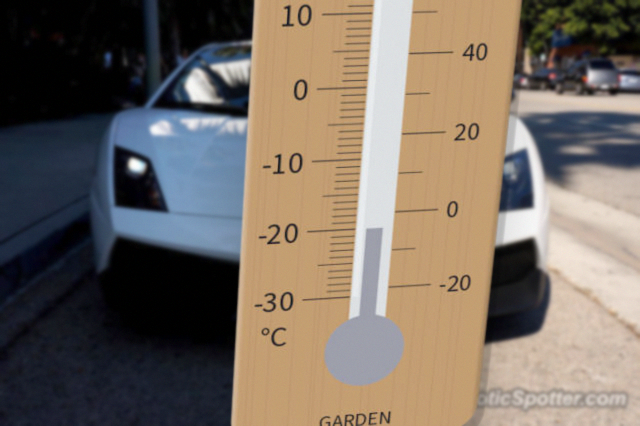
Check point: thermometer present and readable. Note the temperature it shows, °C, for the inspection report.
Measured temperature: -20 °C
